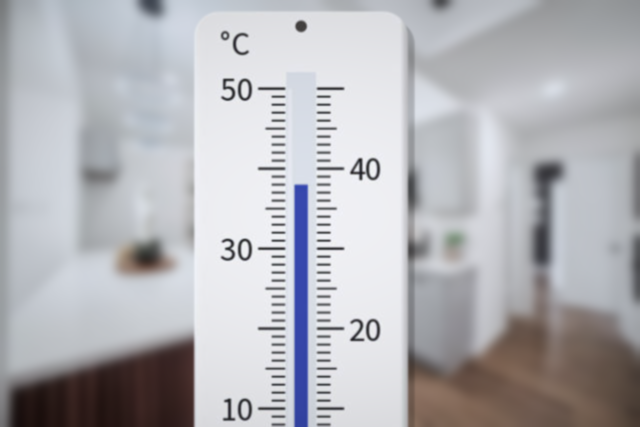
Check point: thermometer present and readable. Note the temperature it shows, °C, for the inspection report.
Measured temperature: 38 °C
